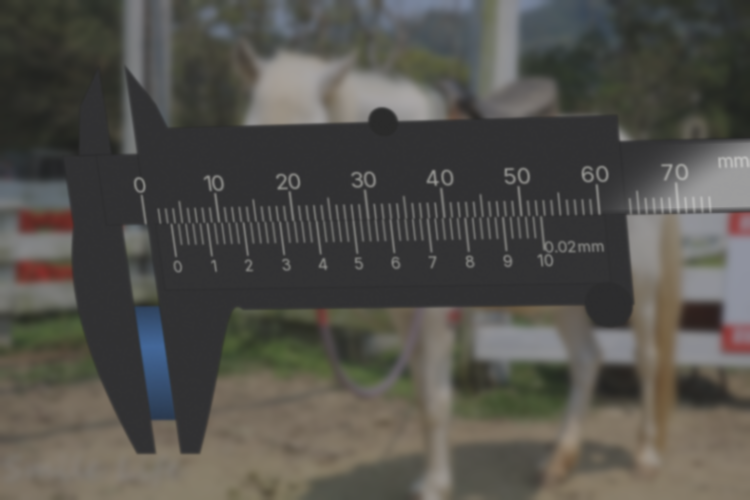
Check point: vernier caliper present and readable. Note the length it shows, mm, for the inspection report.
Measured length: 3.5 mm
